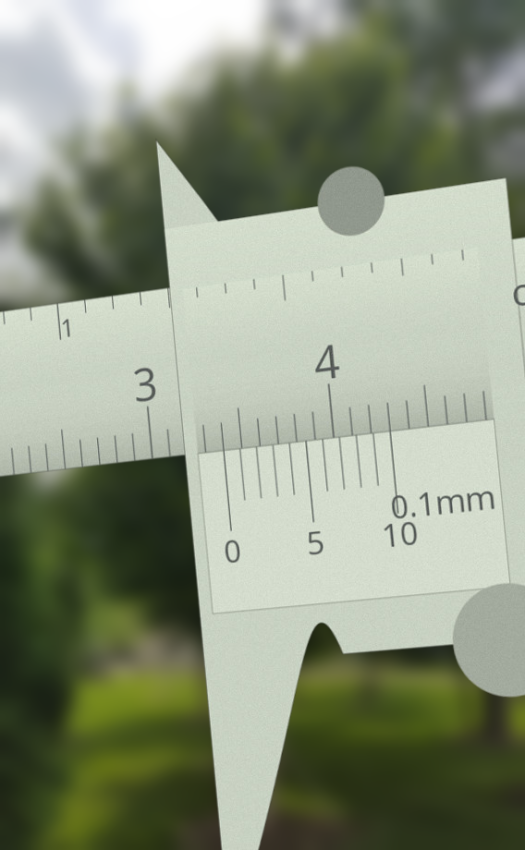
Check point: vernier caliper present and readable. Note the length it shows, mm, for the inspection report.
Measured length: 34.0 mm
